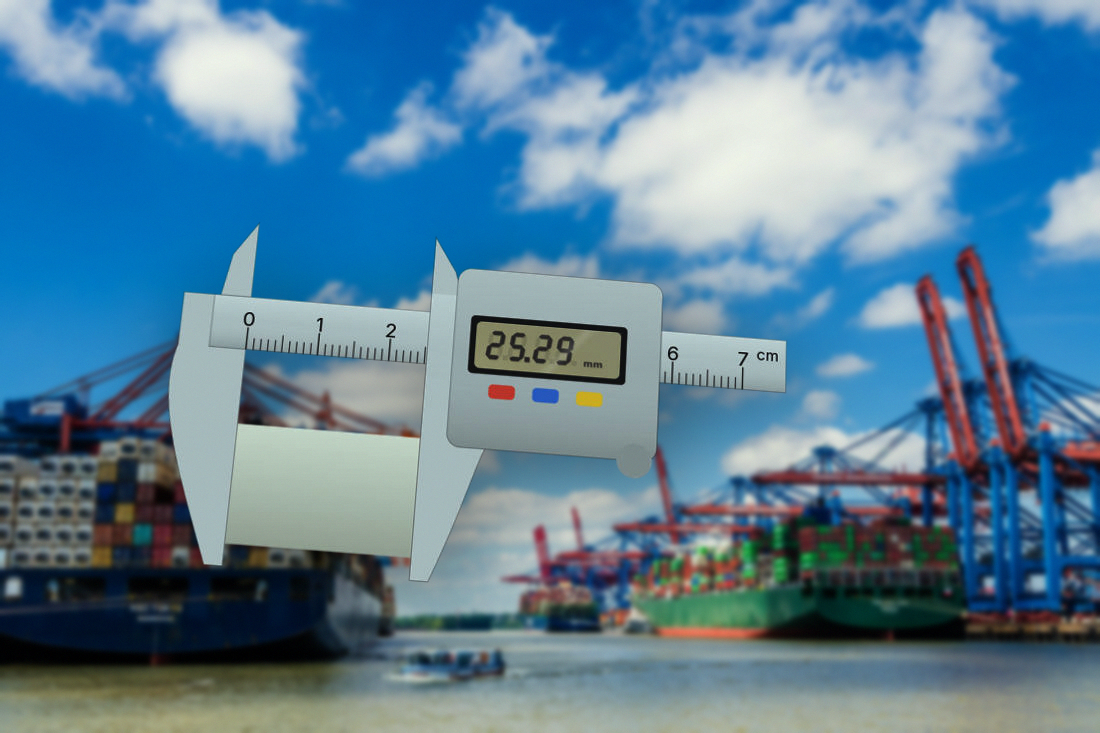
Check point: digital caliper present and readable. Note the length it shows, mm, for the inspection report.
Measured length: 25.29 mm
